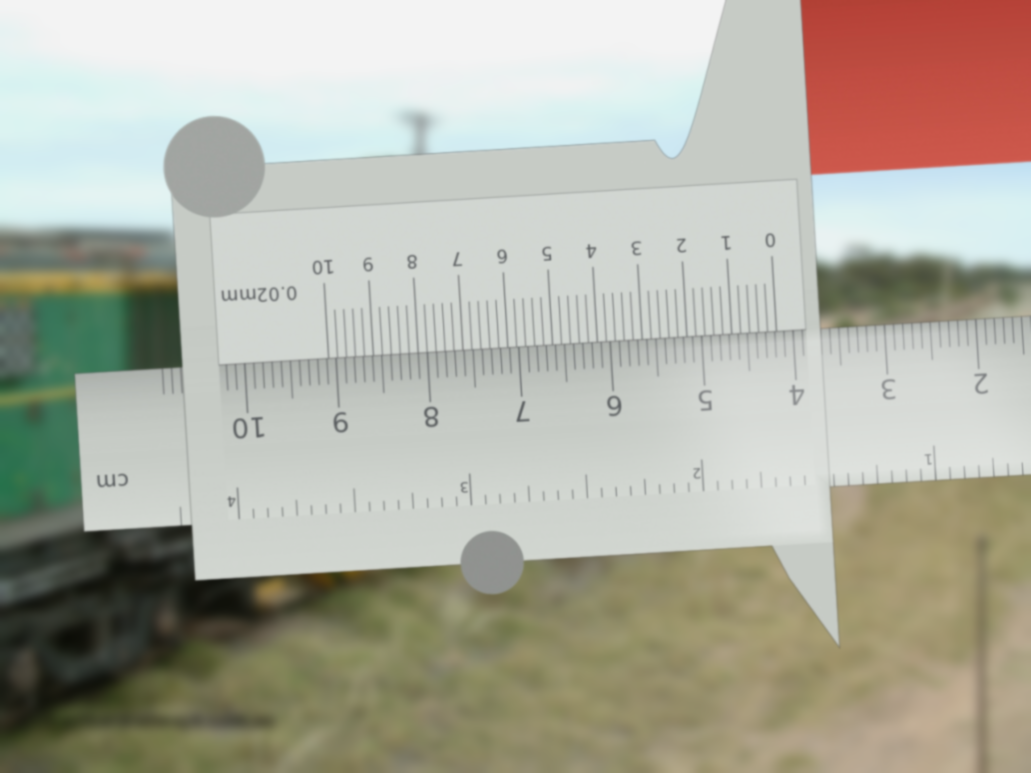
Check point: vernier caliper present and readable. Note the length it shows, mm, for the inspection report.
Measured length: 41.8 mm
